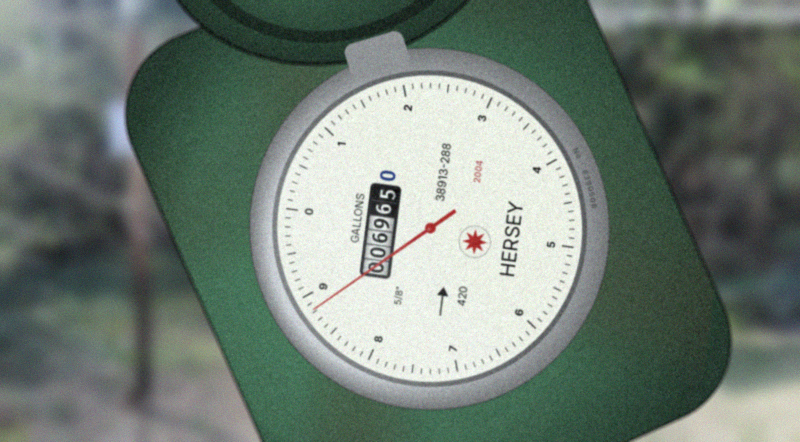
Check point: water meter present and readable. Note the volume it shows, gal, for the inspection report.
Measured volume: 69648.8 gal
